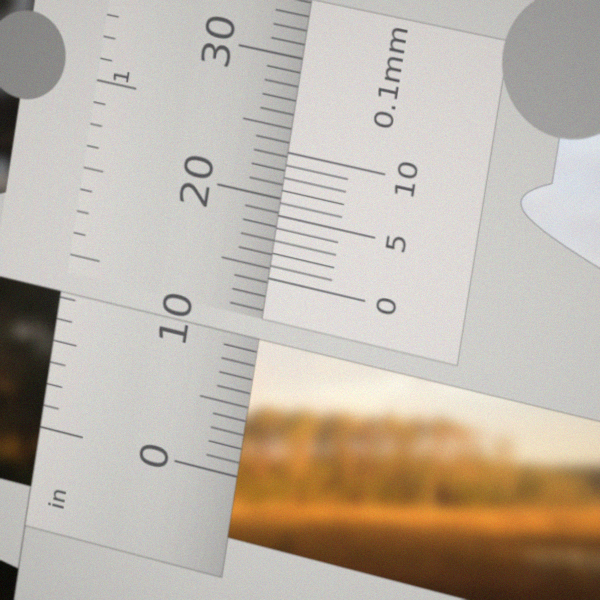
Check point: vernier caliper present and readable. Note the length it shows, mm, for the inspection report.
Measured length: 14.3 mm
